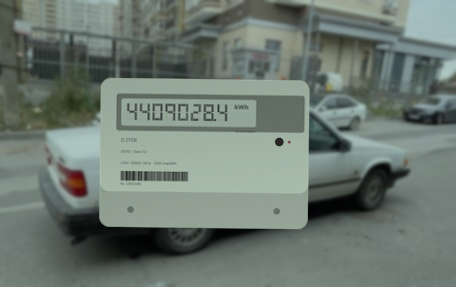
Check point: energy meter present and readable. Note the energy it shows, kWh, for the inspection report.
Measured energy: 4409028.4 kWh
